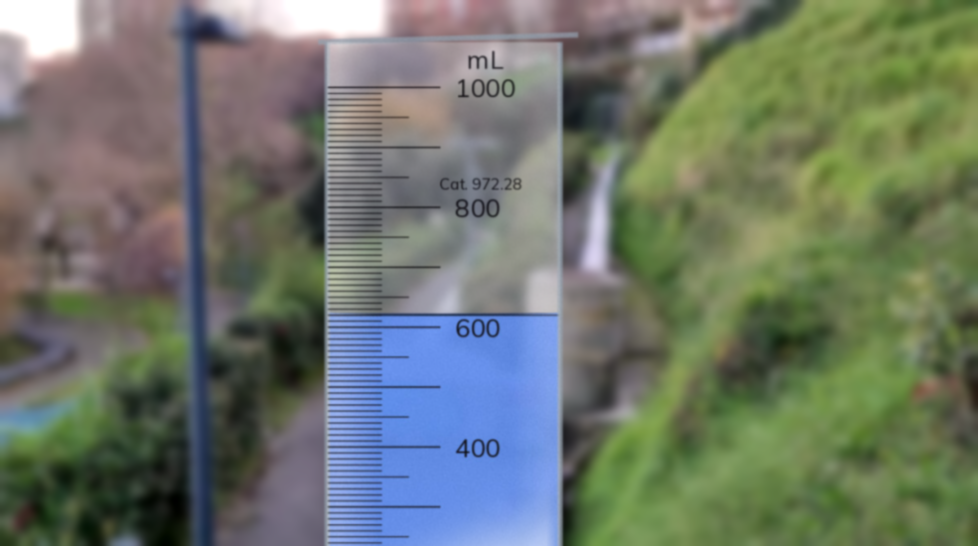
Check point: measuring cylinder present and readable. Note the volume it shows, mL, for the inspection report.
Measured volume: 620 mL
